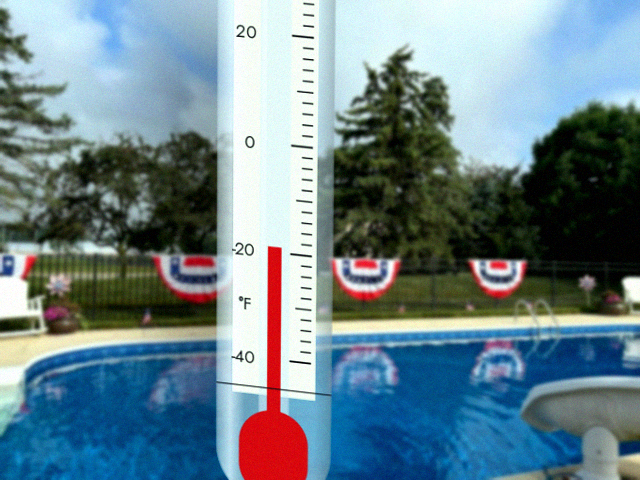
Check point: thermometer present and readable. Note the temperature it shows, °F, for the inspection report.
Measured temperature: -19 °F
